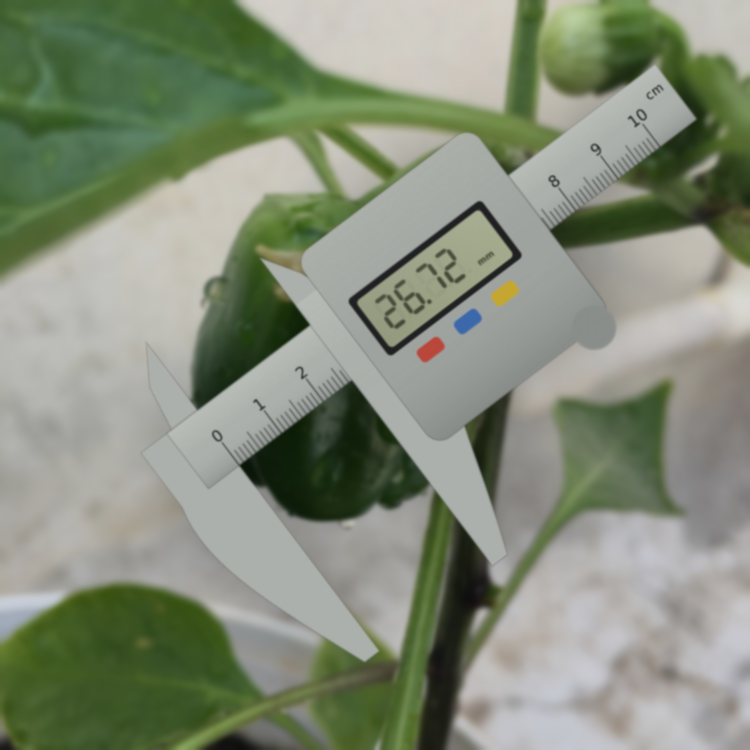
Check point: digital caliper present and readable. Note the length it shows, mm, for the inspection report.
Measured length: 26.72 mm
